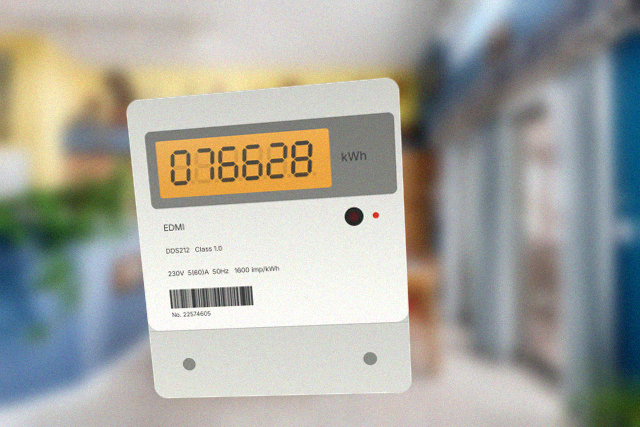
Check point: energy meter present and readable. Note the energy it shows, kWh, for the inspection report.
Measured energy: 76628 kWh
